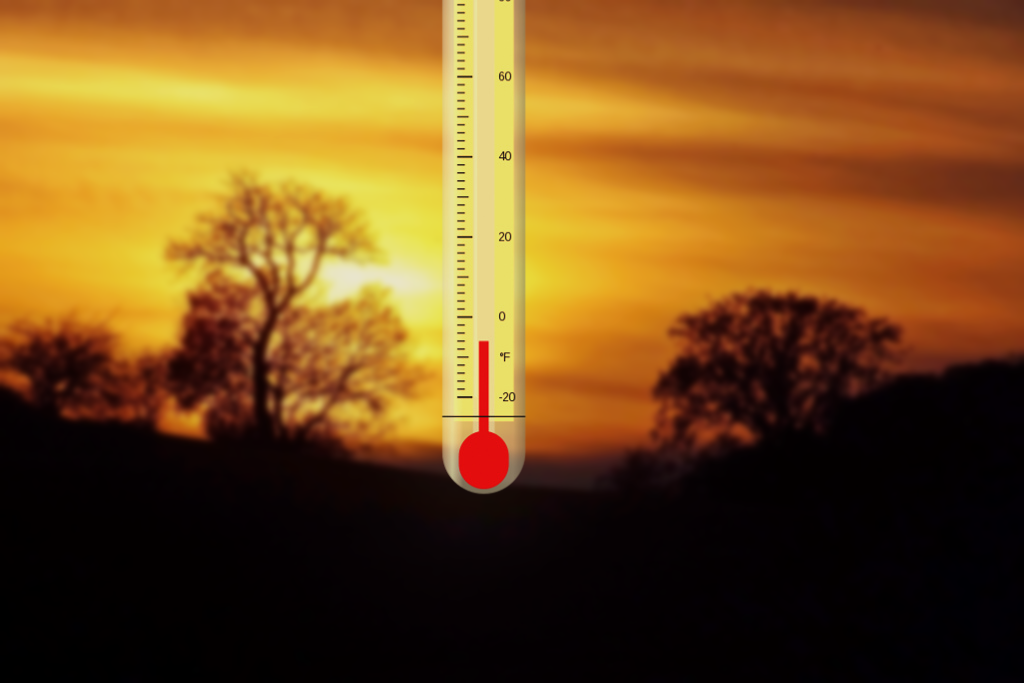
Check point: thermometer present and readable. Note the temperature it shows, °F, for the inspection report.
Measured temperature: -6 °F
